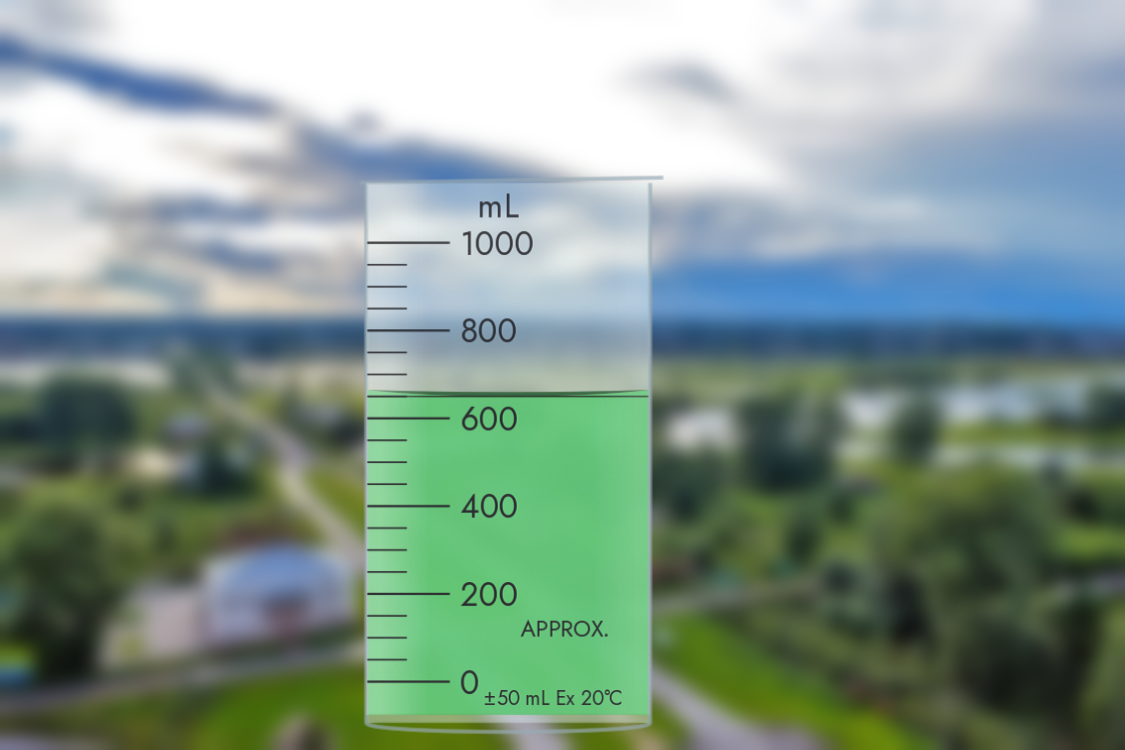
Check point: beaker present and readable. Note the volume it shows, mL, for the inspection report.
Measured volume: 650 mL
